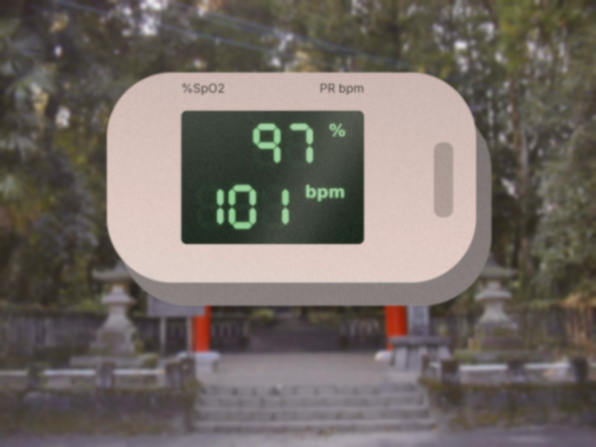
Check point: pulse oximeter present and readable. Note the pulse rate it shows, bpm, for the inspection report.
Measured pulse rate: 101 bpm
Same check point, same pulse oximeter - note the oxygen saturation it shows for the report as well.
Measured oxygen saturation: 97 %
